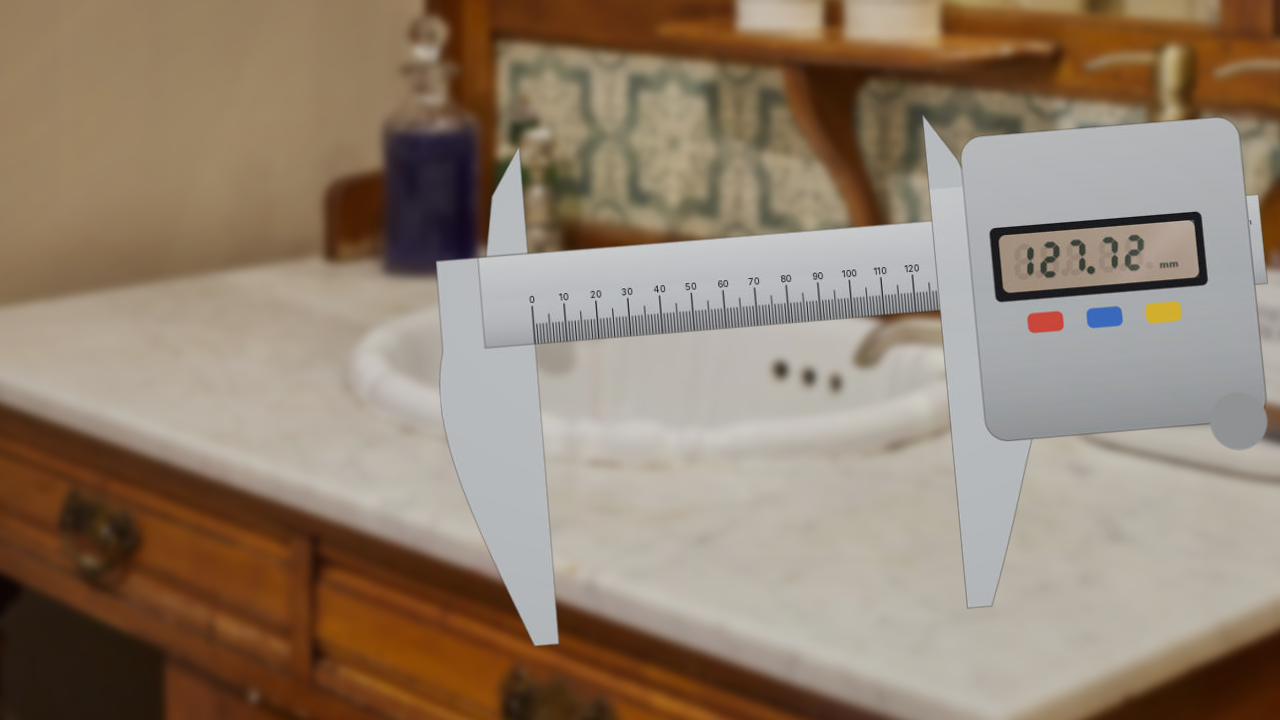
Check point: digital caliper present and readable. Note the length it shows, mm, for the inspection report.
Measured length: 127.72 mm
